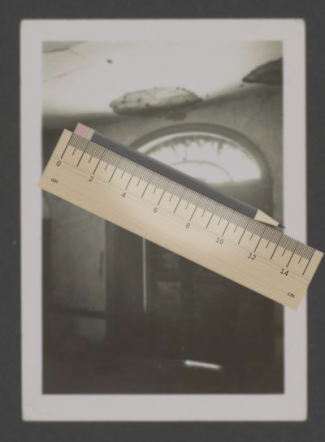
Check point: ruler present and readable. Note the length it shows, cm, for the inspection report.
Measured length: 13 cm
